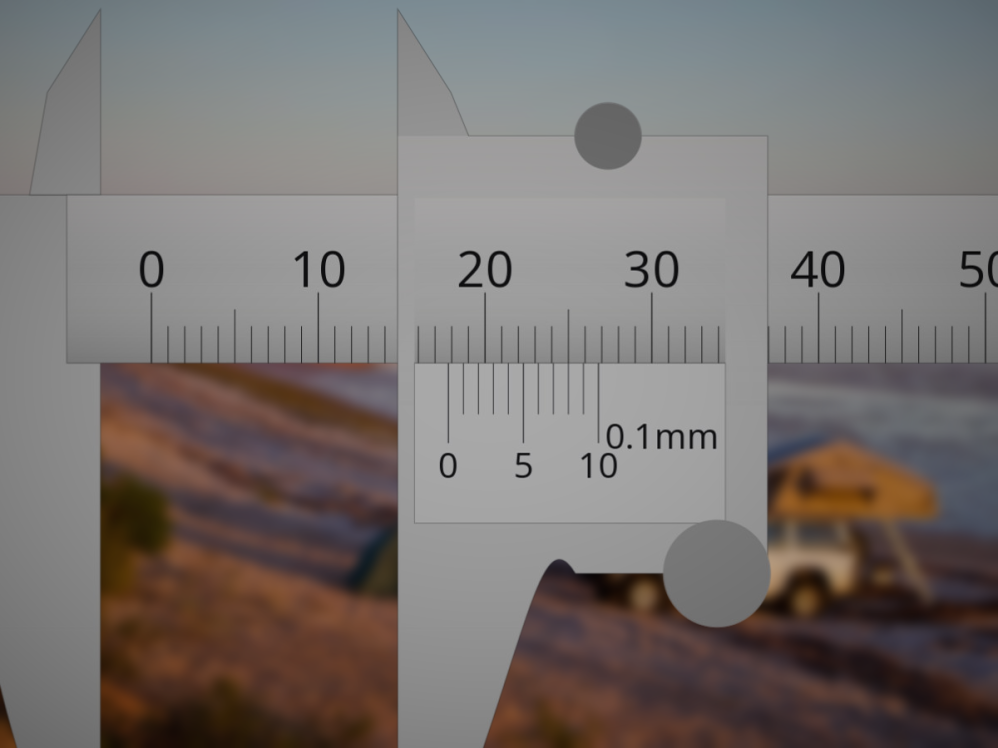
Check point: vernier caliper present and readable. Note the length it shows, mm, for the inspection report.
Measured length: 17.8 mm
